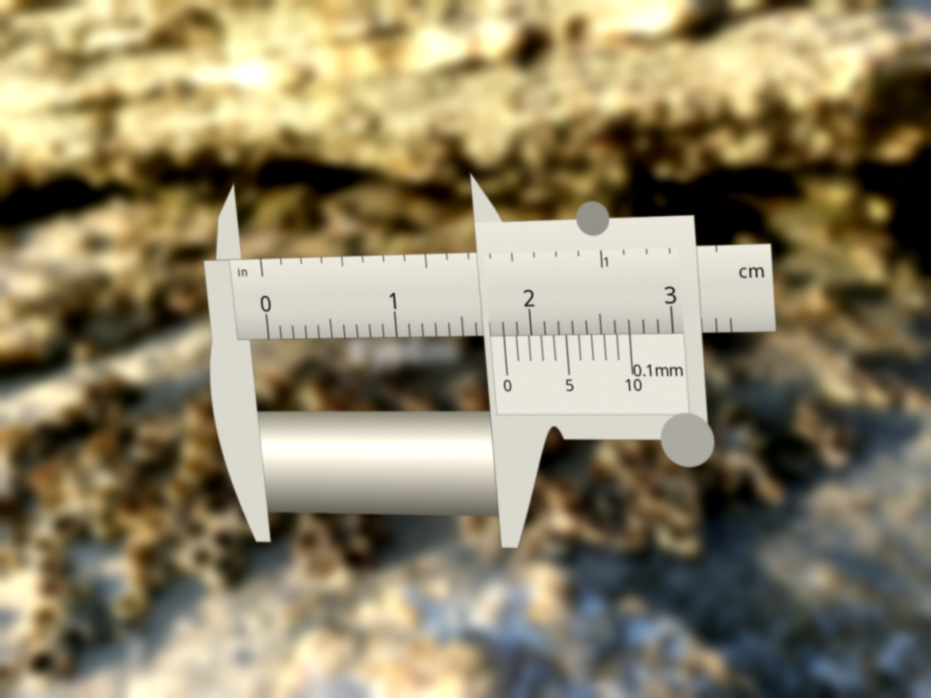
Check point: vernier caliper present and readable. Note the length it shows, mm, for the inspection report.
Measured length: 18.0 mm
